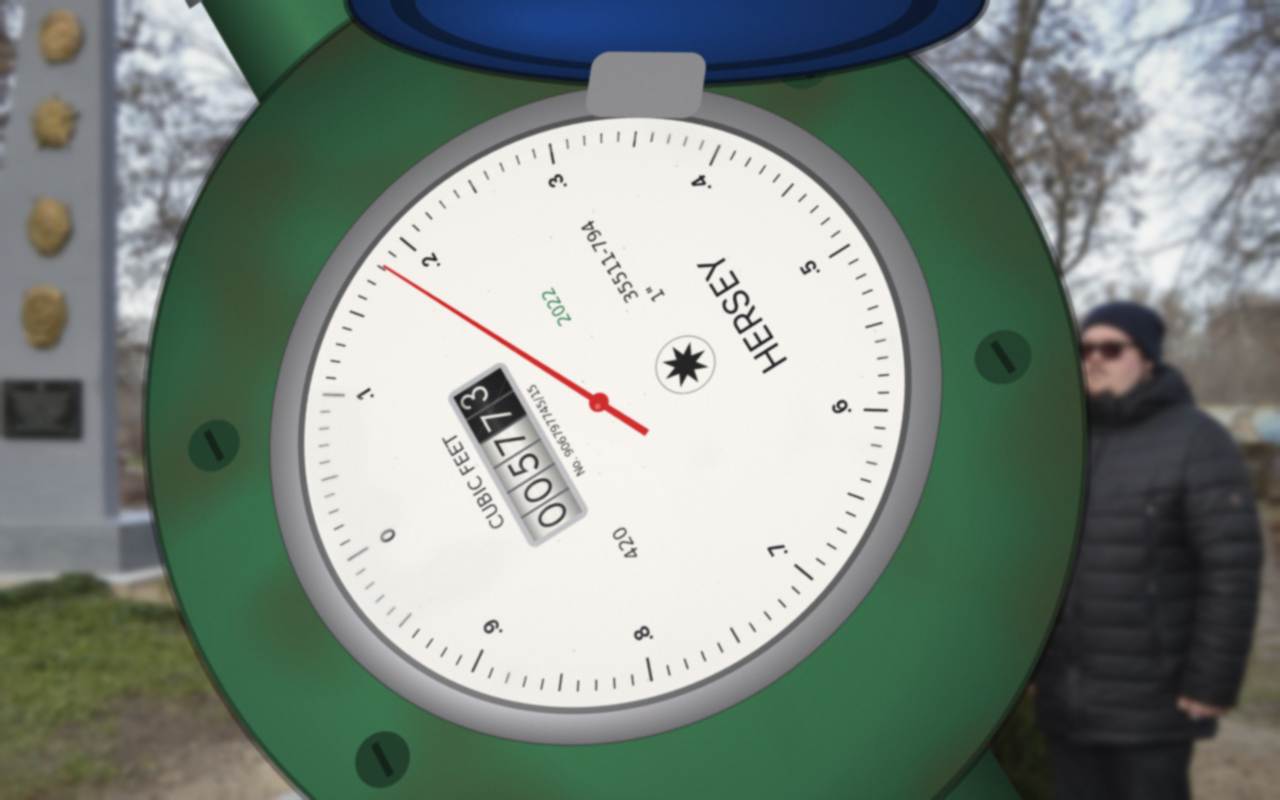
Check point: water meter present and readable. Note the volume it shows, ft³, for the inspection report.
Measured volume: 5773.18 ft³
